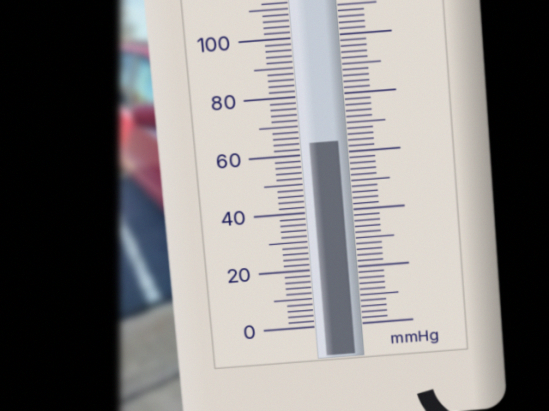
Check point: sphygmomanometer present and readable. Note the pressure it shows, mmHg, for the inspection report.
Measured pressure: 64 mmHg
